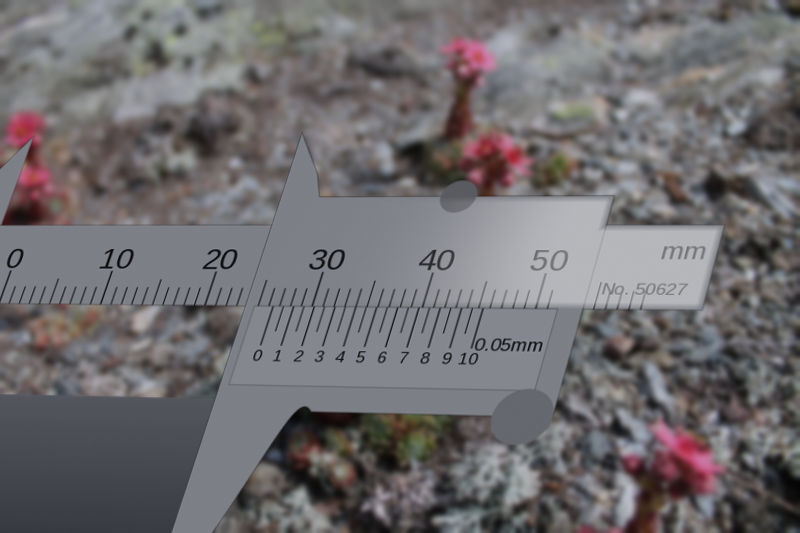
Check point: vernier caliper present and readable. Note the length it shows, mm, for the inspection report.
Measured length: 26.4 mm
